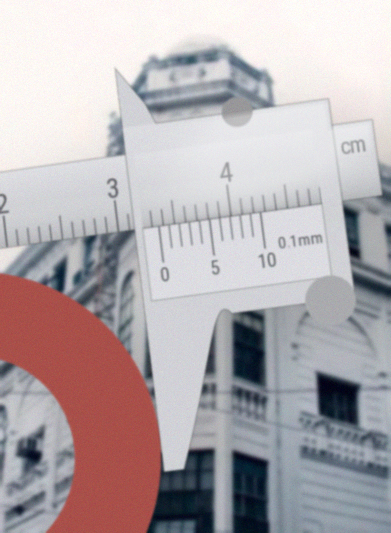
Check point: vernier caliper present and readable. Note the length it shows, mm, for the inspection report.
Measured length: 33.6 mm
